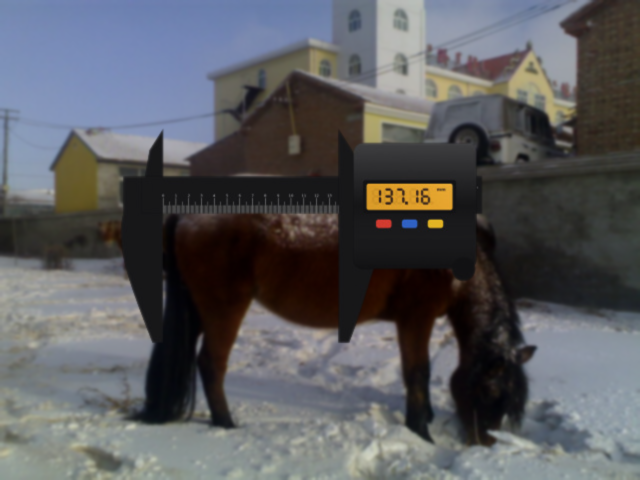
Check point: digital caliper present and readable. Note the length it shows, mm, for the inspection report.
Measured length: 137.16 mm
